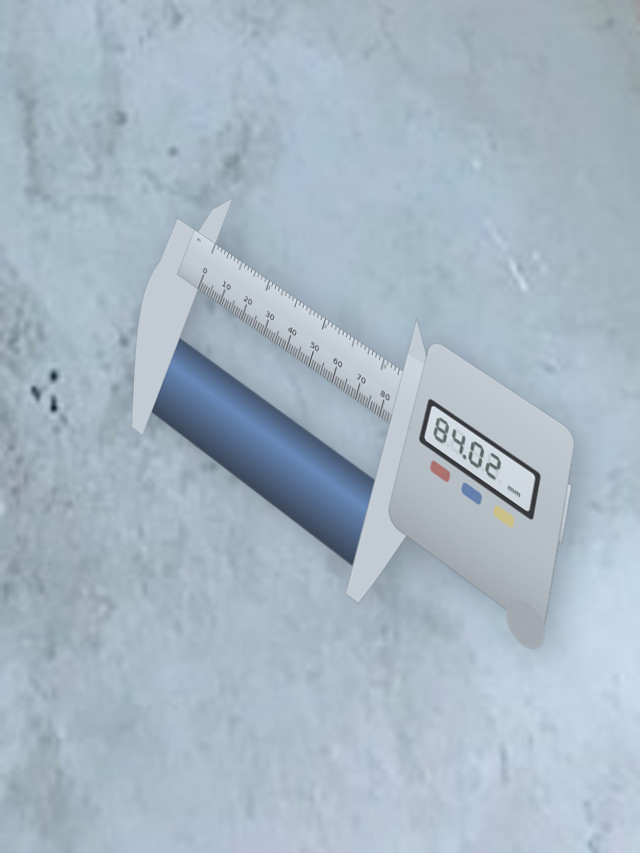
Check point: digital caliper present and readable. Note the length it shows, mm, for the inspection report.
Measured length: 84.02 mm
